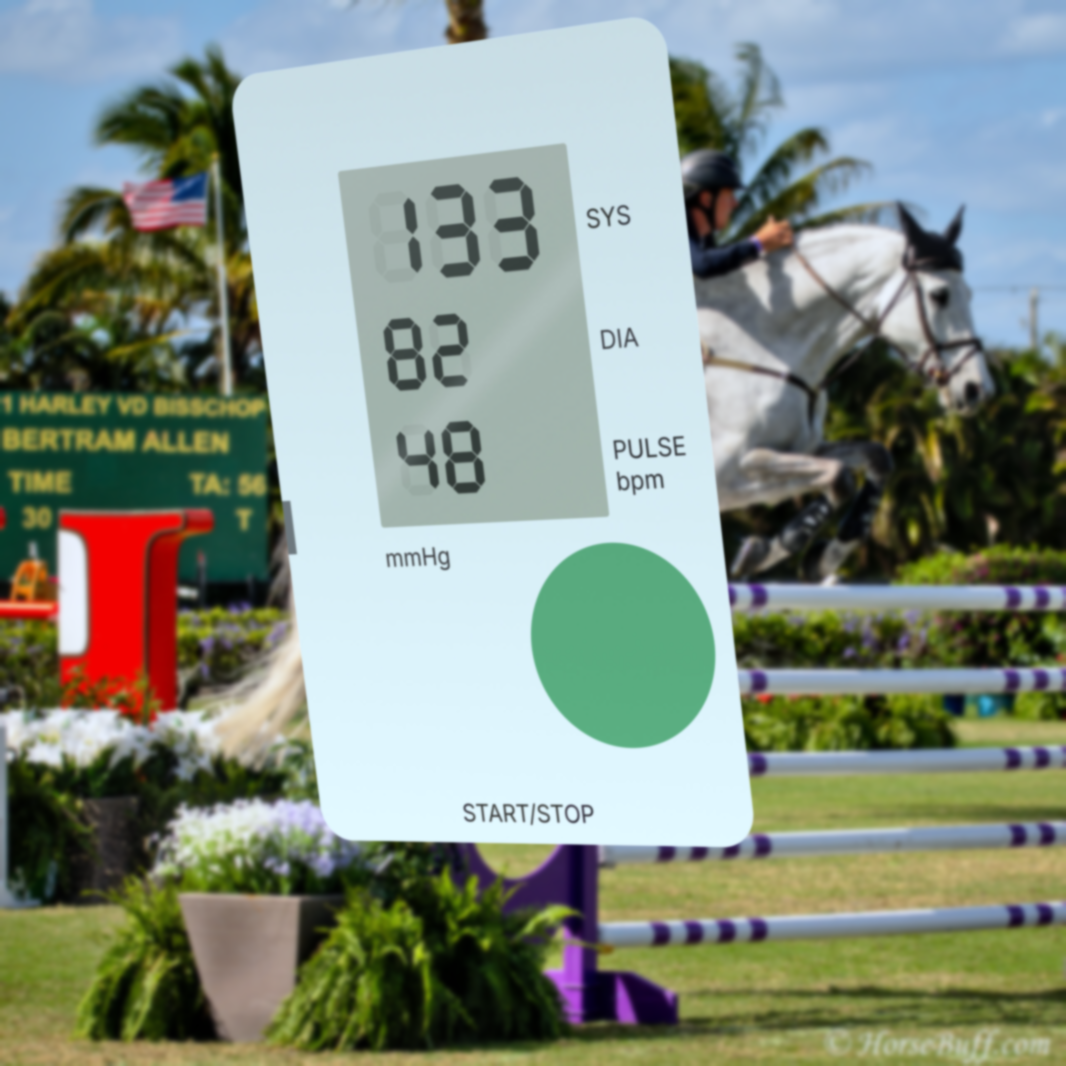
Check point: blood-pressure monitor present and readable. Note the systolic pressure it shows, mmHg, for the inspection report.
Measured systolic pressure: 133 mmHg
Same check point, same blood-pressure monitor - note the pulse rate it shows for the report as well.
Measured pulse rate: 48 bpm
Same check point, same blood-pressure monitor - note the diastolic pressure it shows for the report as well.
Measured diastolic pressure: 82 mmHg
